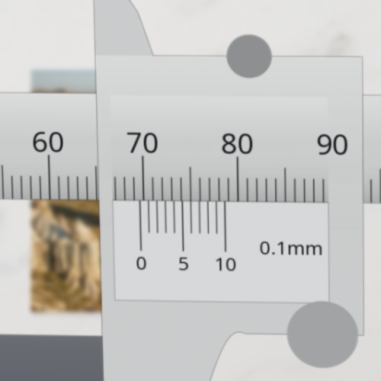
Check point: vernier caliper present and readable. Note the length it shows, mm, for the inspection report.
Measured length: 69.6 mm
